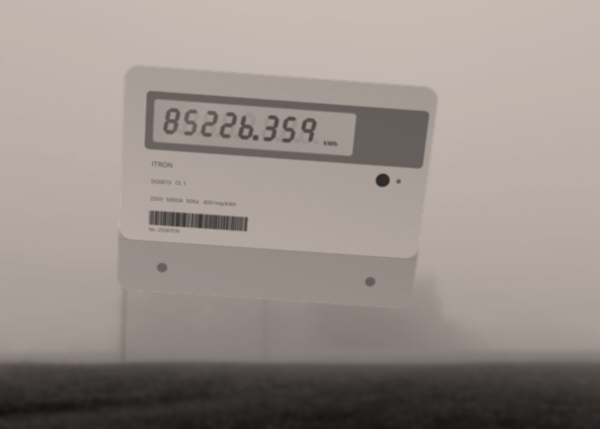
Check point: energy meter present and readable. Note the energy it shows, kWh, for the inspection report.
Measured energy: 85226.359 kWh
